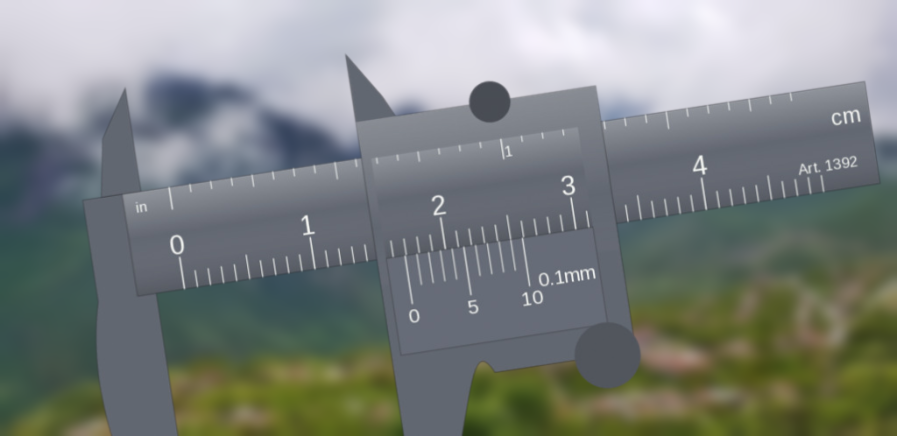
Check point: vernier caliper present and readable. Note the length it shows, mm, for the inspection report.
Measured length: 16.9 mm
